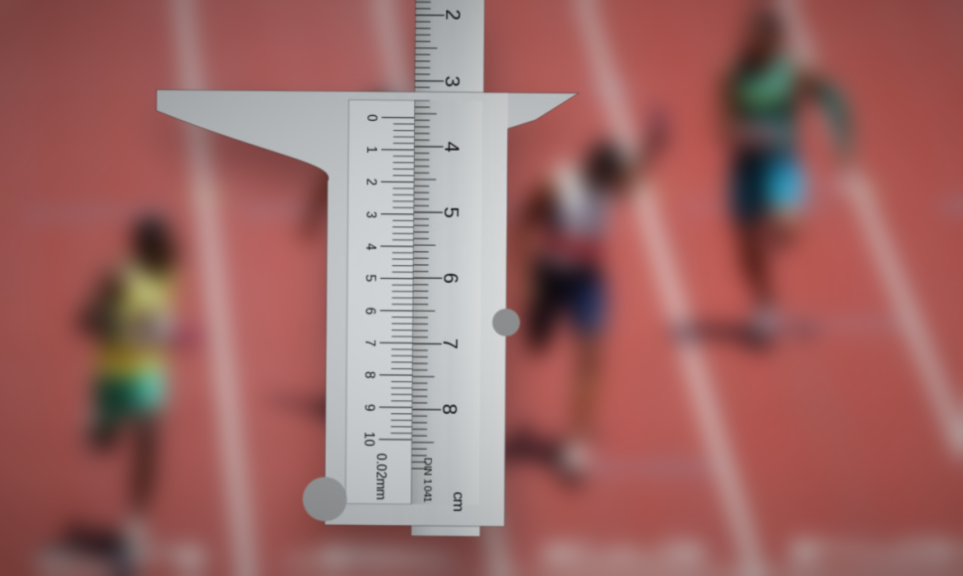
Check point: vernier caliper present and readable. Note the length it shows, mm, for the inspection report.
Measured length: 35.6 mm
